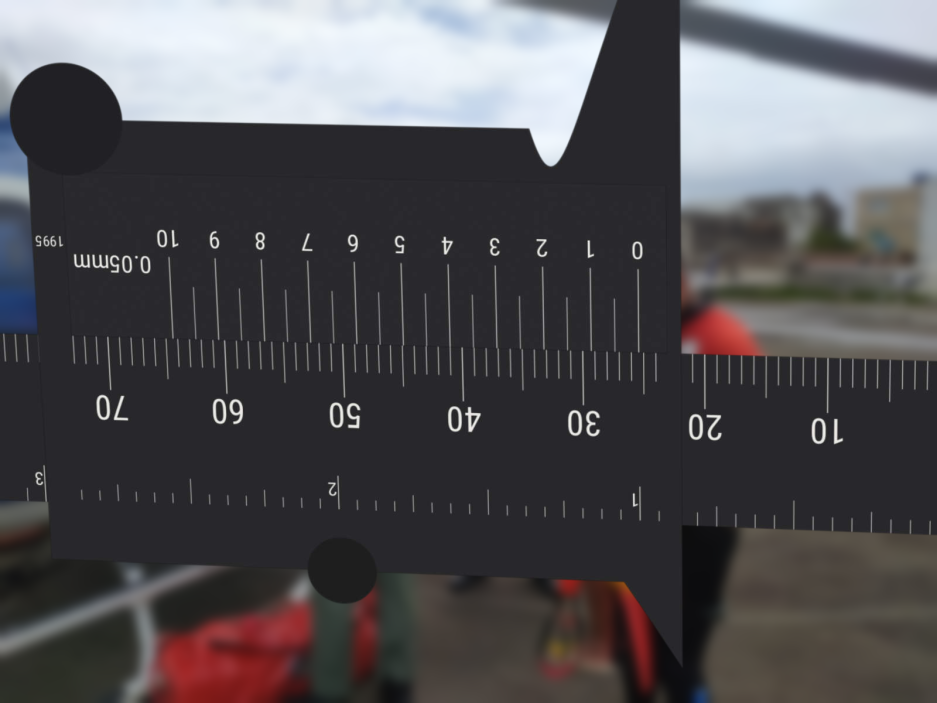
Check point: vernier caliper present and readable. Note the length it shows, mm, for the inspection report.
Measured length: 25.4 mm
